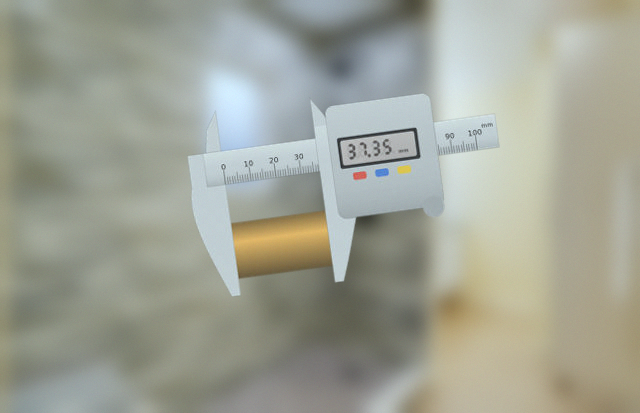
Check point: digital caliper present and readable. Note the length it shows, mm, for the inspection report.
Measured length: 37.35 mm
